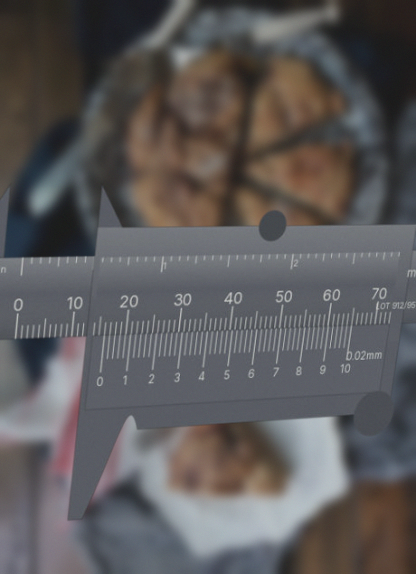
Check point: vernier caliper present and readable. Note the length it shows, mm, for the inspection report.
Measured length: 16.0 mm
